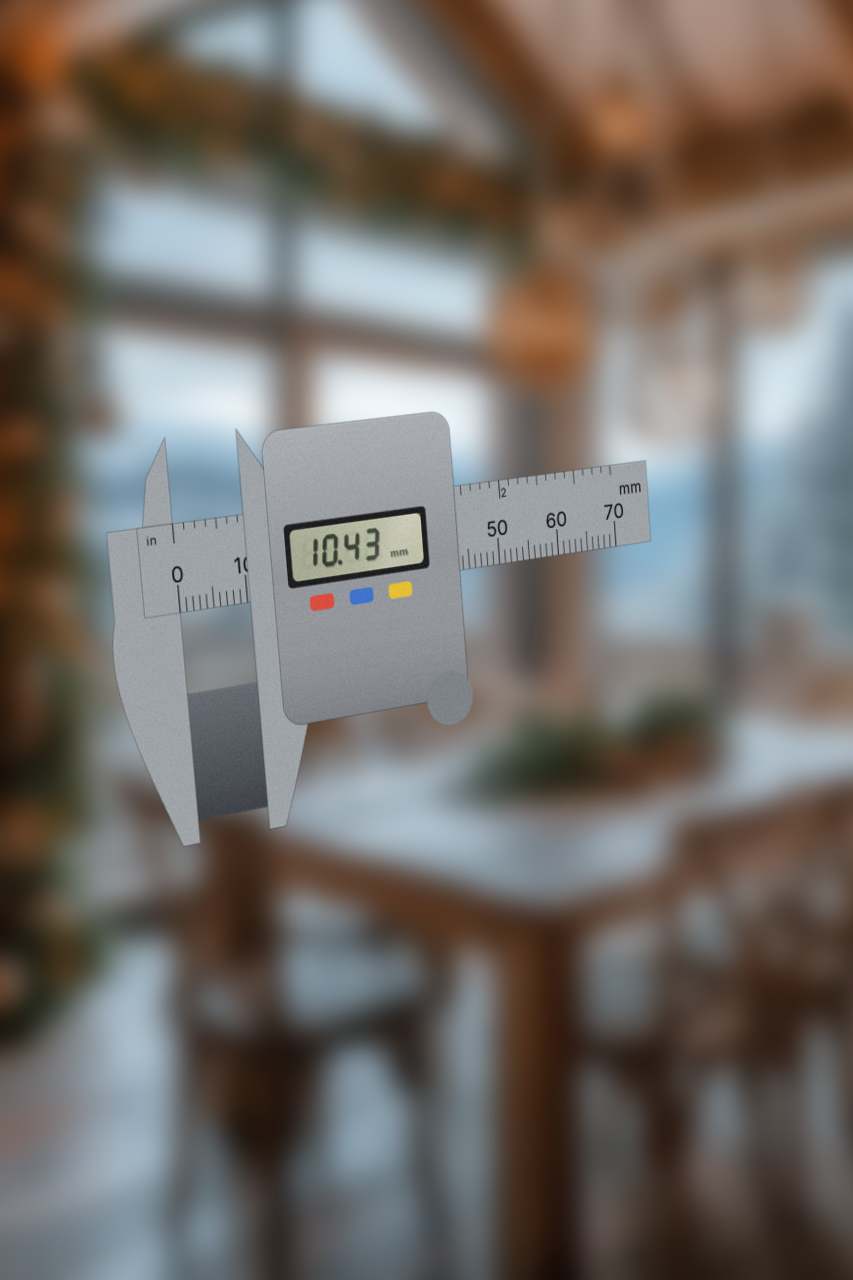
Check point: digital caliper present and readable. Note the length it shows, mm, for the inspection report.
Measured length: 10.43 mm
